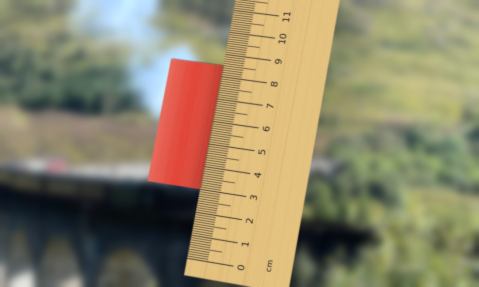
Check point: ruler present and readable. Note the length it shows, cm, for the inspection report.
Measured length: 5.5 cm
